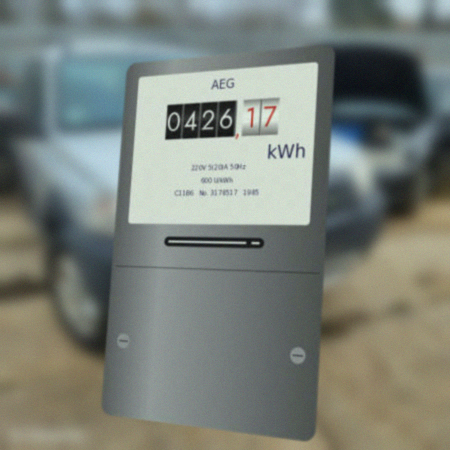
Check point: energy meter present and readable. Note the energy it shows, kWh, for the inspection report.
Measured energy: 426.17 kWh
